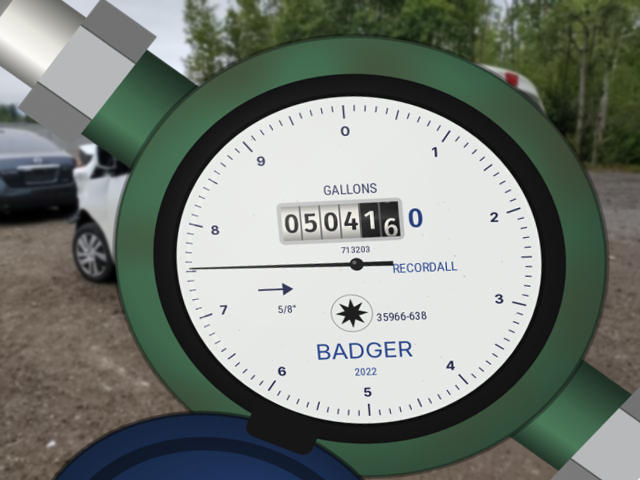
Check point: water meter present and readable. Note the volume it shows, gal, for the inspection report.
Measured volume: 504157.5 gal
